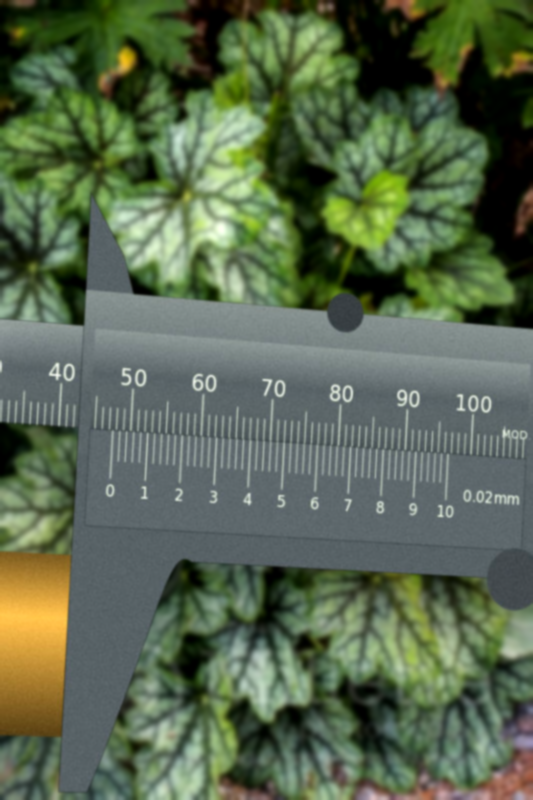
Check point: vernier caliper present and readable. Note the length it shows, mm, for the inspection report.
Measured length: 47.5 mm
